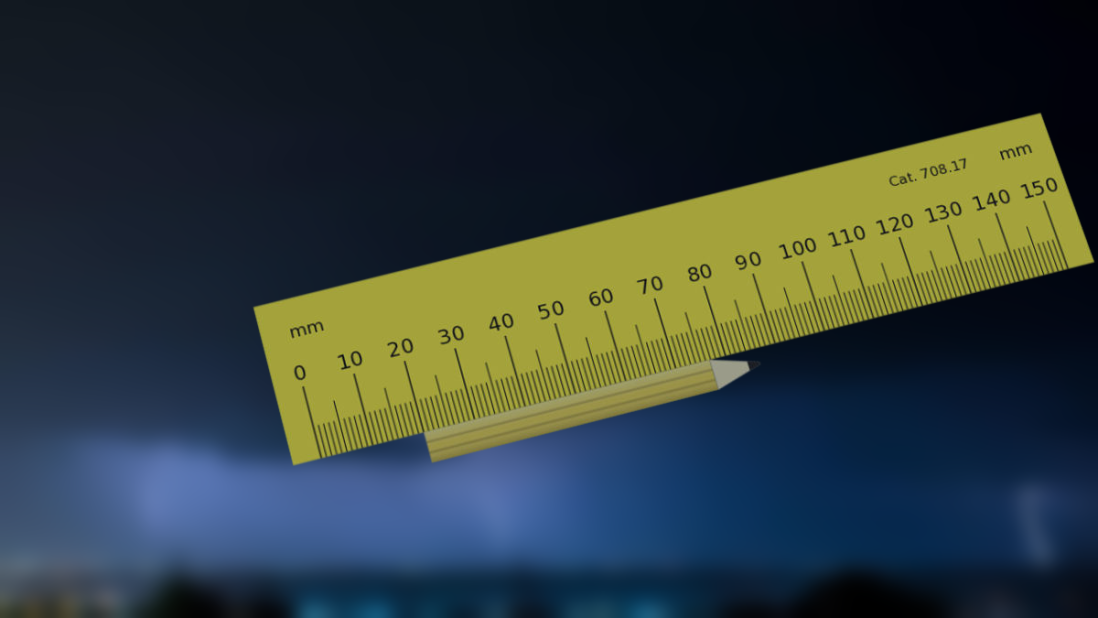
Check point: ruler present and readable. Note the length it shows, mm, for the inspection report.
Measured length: 66 mm
